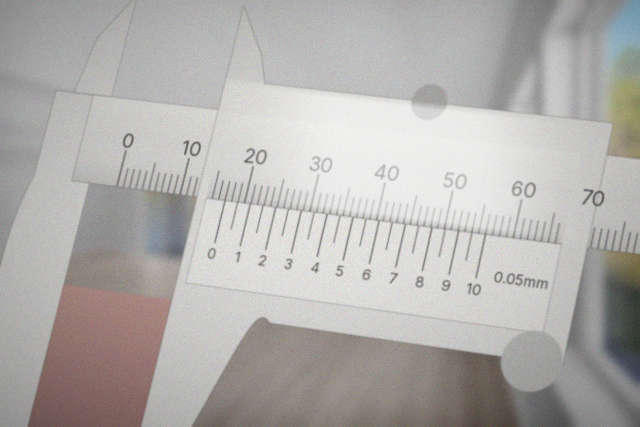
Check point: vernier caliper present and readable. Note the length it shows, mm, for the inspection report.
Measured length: 17.0 mm
